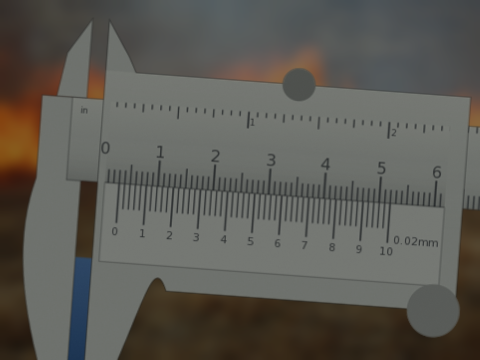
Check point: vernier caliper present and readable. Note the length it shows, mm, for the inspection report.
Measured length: 3.0 mm
